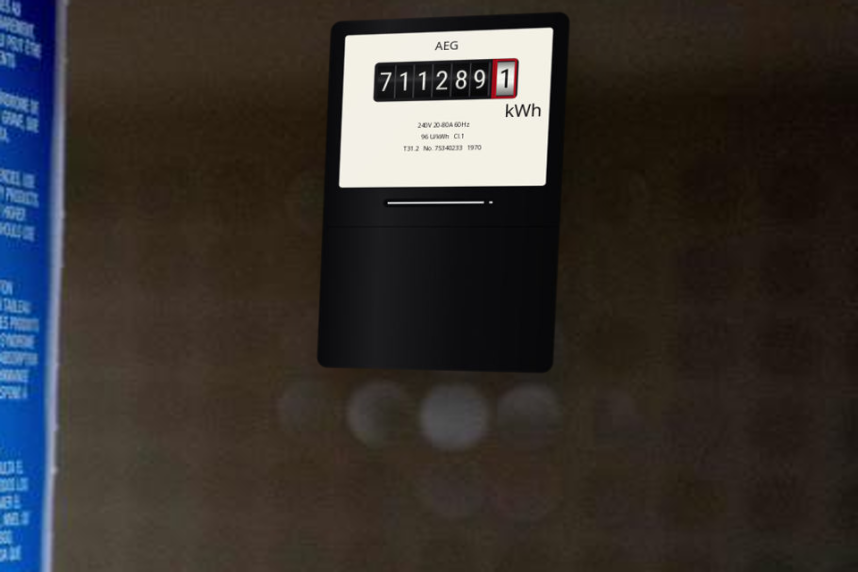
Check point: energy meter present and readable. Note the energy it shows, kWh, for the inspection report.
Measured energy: 711289.1 kWh
